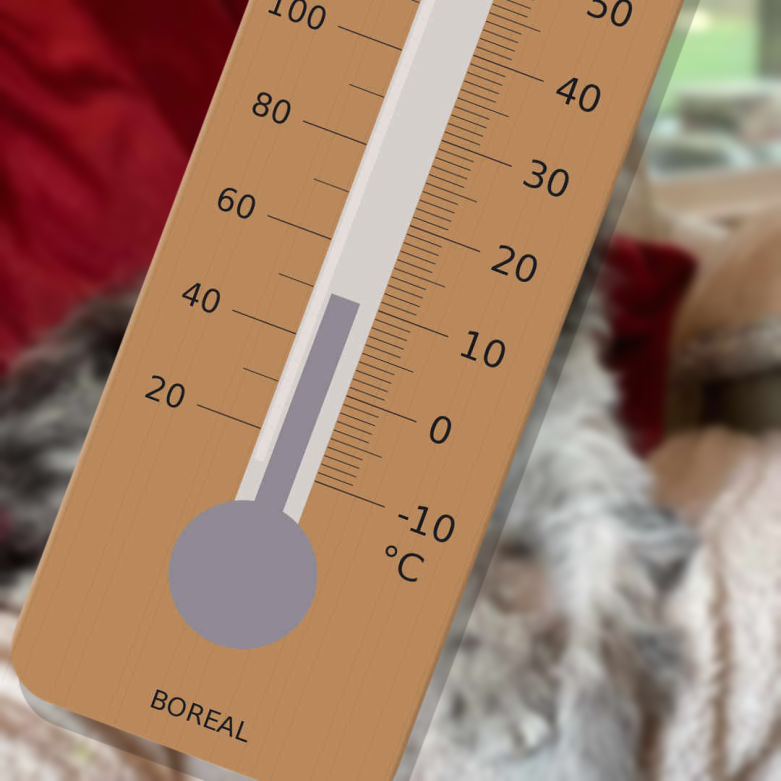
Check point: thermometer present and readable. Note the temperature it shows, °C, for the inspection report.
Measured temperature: 10 °C
